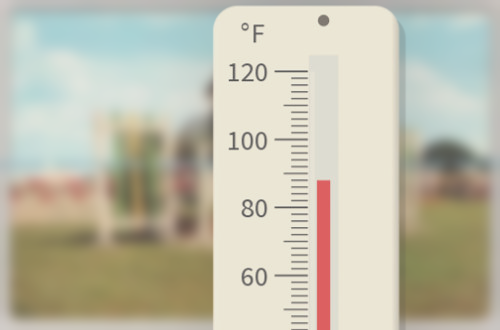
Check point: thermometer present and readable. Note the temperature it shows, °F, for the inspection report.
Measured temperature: 88 °F
